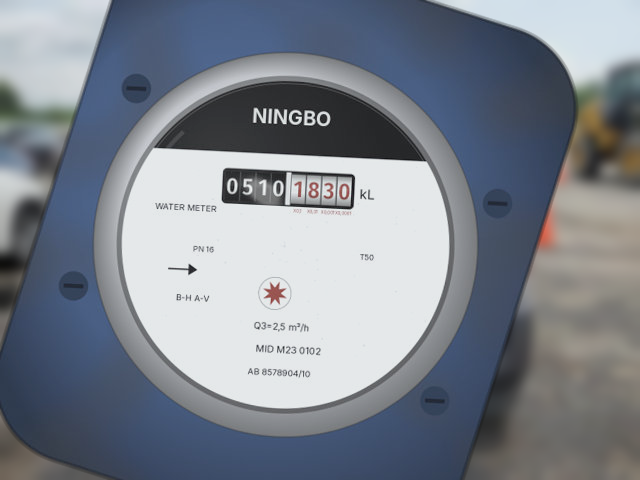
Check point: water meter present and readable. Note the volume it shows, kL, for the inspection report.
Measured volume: 510.1830 kL
